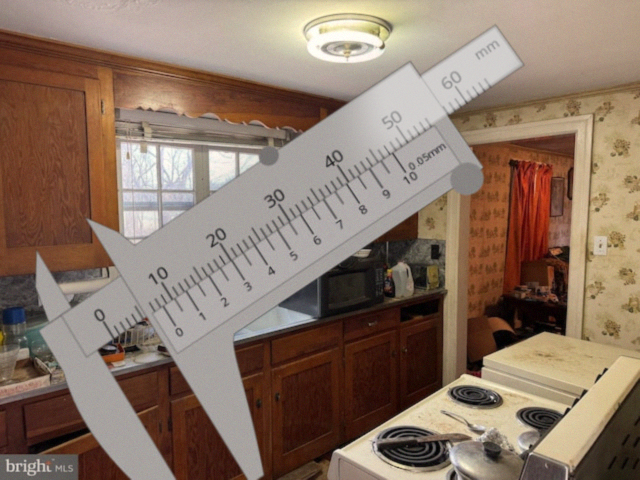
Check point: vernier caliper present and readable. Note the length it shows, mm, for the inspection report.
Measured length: 8.4 mm
